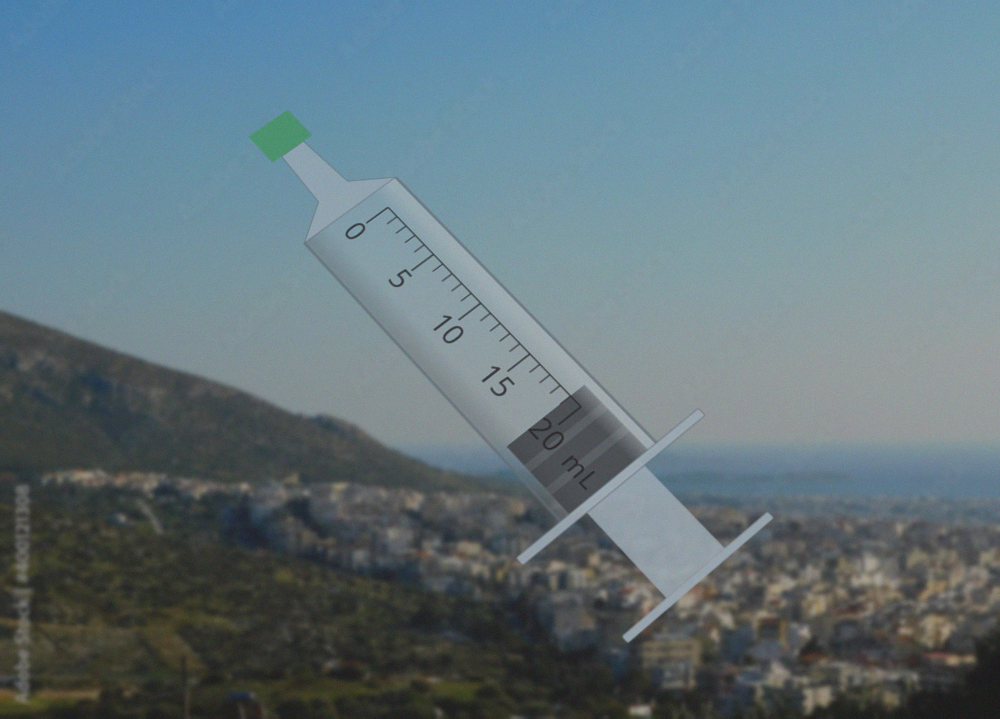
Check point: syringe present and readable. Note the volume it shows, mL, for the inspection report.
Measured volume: 19 mL
